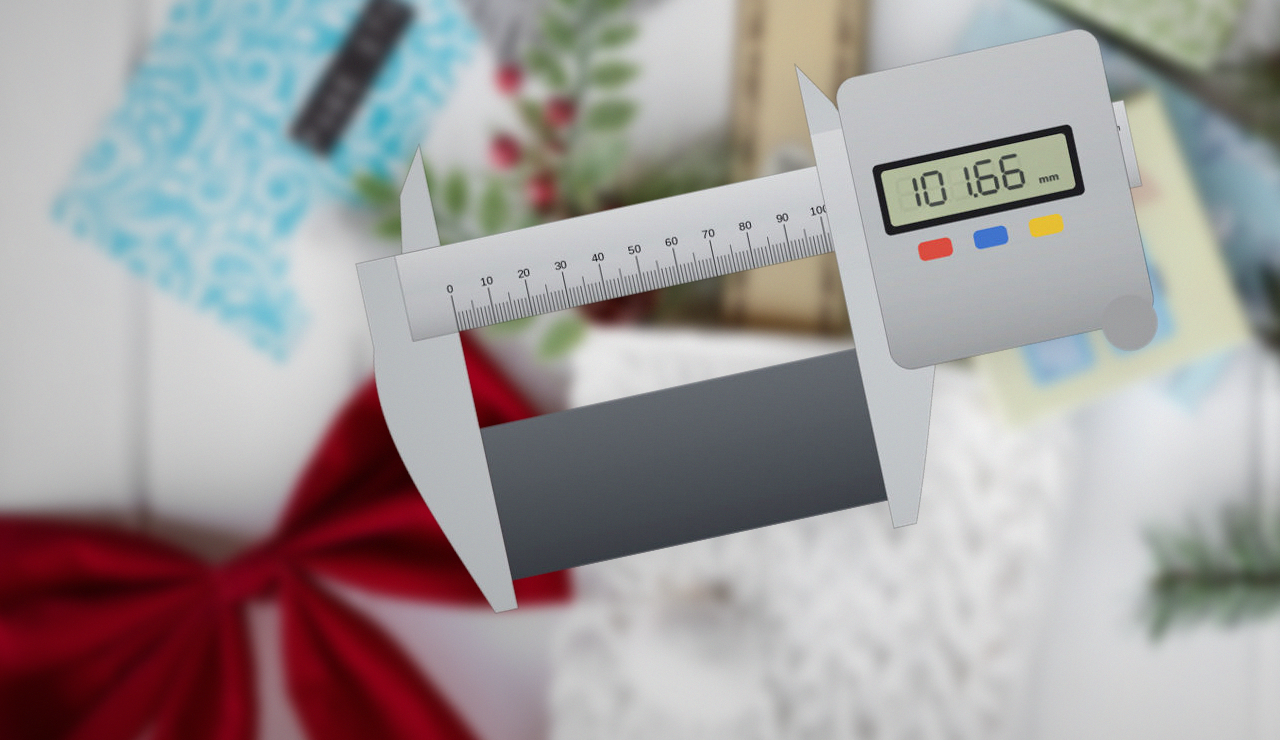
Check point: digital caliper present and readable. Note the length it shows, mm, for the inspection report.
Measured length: 101.66 mm
